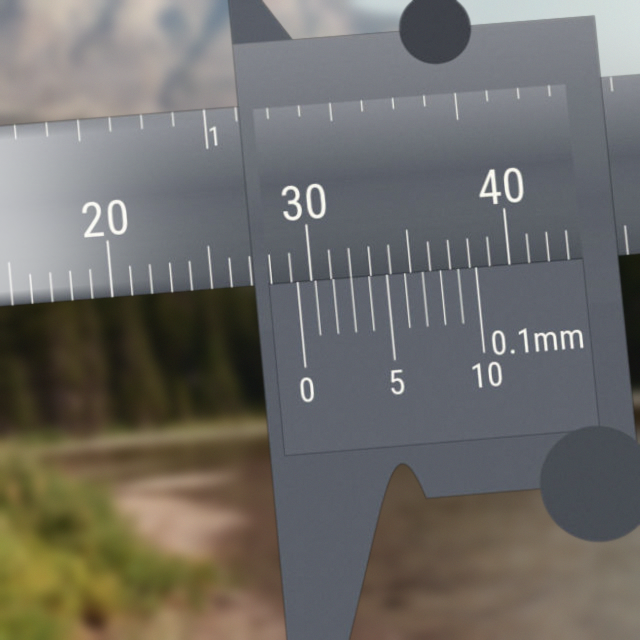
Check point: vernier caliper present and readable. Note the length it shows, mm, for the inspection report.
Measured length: 29.3 mm
